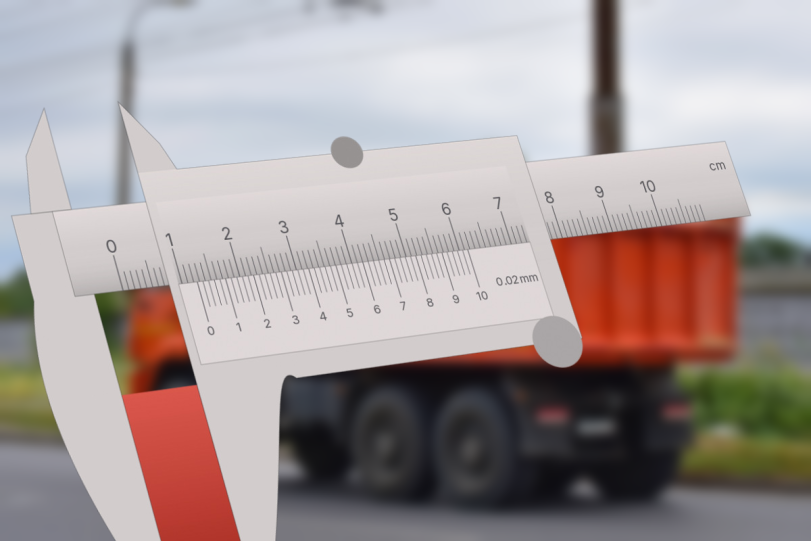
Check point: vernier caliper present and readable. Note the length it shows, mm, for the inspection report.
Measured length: 12.6 mm
